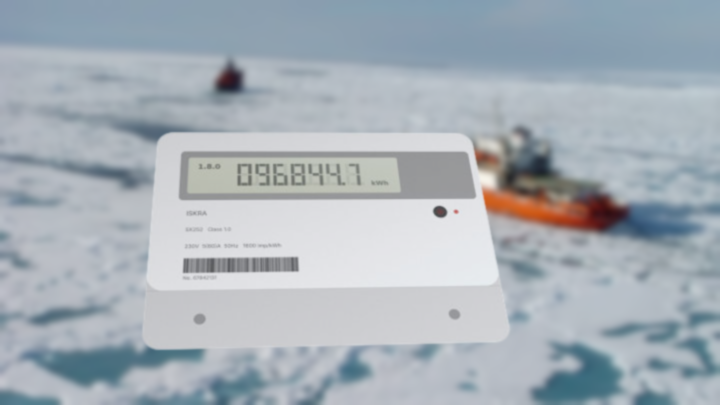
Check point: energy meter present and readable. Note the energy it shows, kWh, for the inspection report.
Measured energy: 96844.7 kWh
